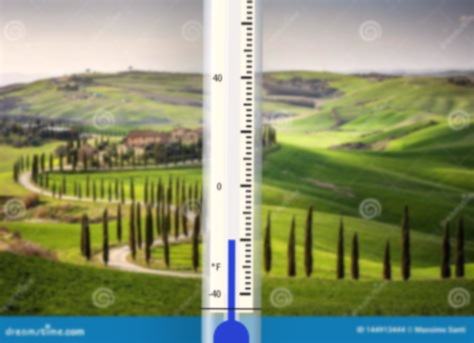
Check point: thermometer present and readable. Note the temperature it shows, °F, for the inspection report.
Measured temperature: -20 °F
